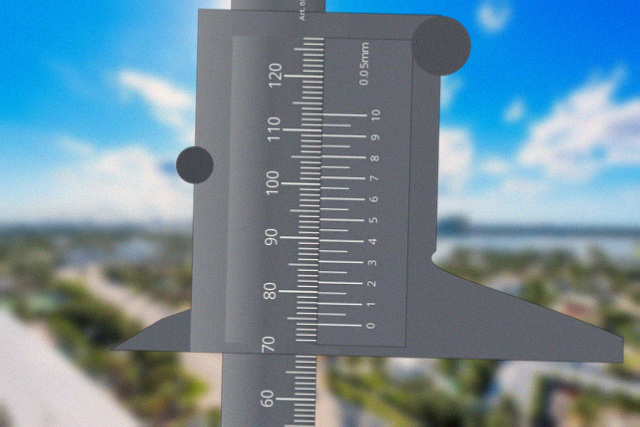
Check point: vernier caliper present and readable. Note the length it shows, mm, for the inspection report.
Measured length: 74.0 mm
